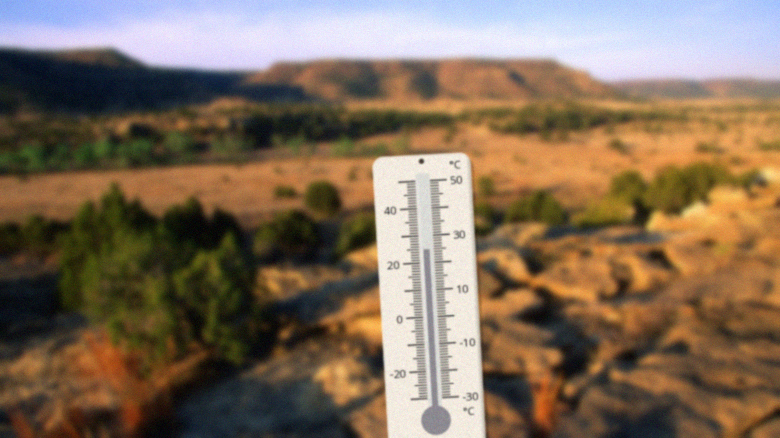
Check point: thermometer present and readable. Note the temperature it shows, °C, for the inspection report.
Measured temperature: 25 °C
